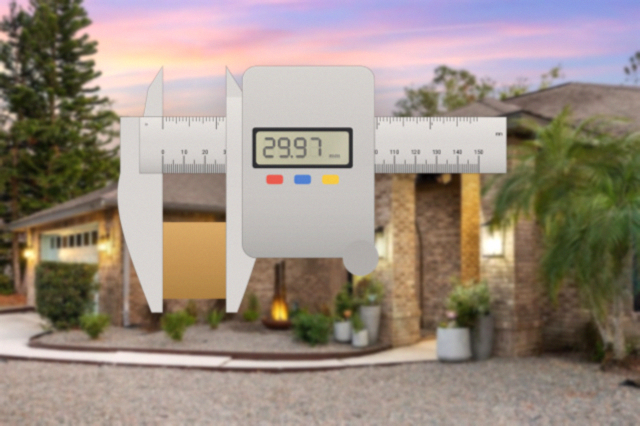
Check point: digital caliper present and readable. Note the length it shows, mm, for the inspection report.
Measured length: 29.97 mm
